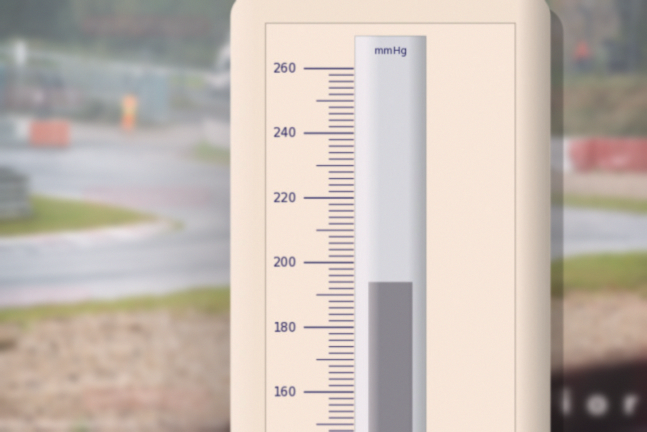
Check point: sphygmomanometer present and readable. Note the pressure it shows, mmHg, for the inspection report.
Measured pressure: 194 mmHg
